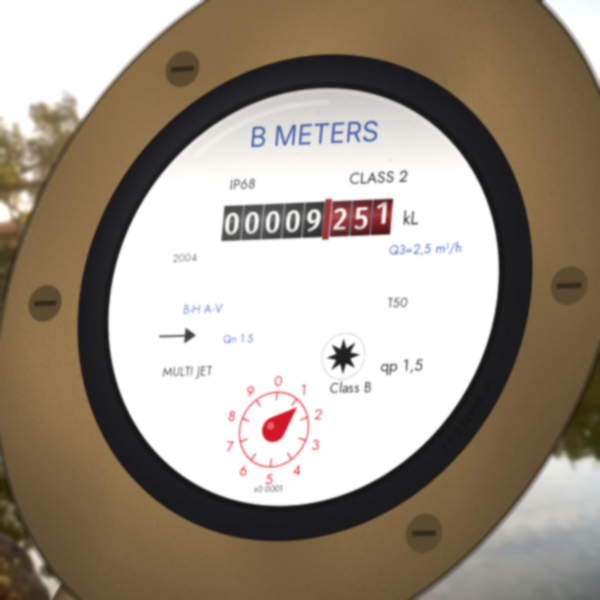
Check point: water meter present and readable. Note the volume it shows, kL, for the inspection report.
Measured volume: 9.2511 kL
